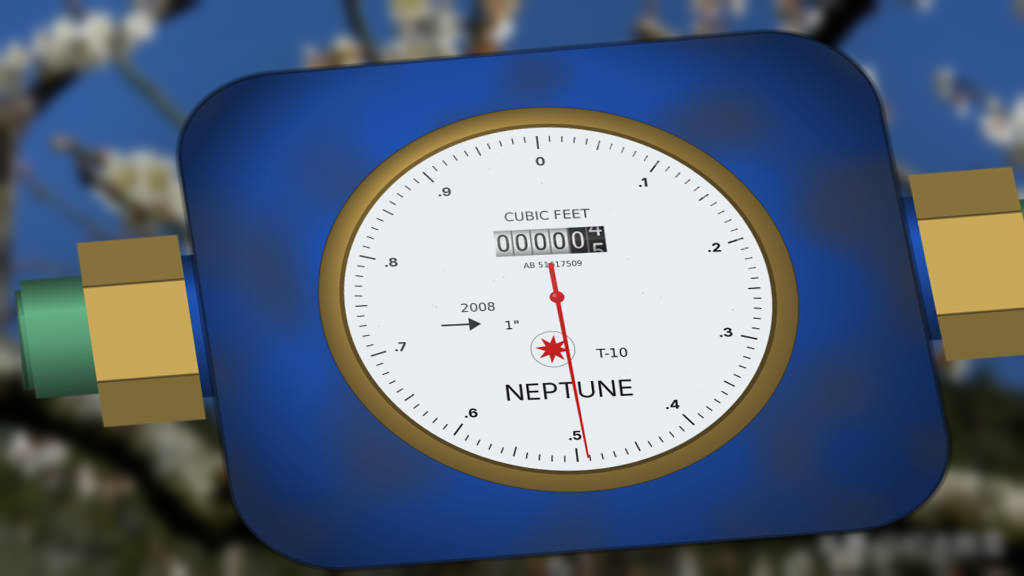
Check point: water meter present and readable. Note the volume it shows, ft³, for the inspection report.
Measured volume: 4.49 ft³
